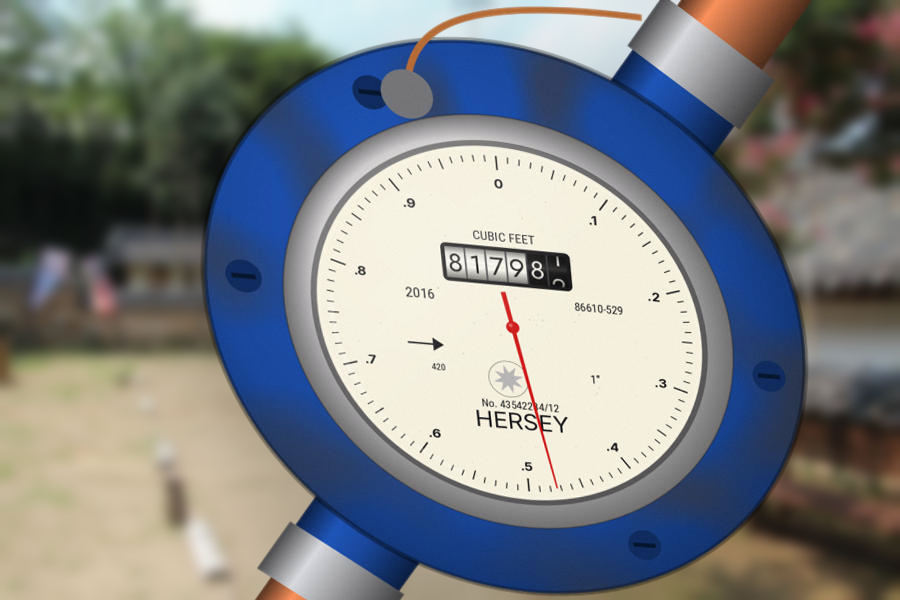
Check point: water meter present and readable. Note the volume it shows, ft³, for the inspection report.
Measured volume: 817981.47 ft³
